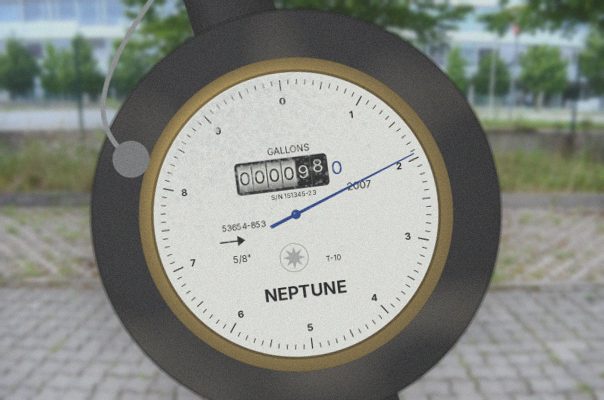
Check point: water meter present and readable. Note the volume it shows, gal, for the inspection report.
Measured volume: 981.9 gal
